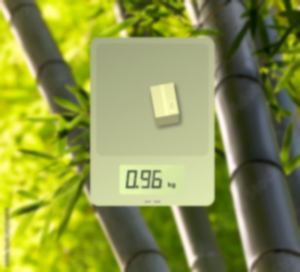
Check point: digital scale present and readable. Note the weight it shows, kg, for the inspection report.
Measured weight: 0.96 kg
